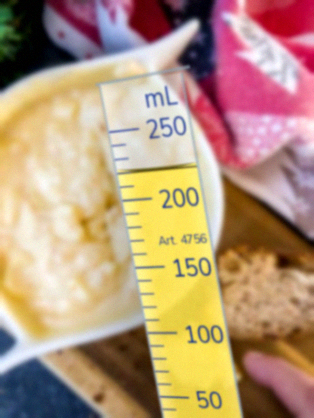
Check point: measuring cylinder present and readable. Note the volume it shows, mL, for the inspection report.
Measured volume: 220 mL
